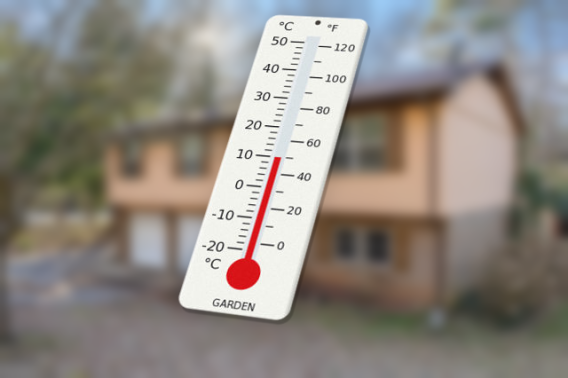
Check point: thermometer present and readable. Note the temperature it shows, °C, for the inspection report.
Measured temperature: 10 °C
